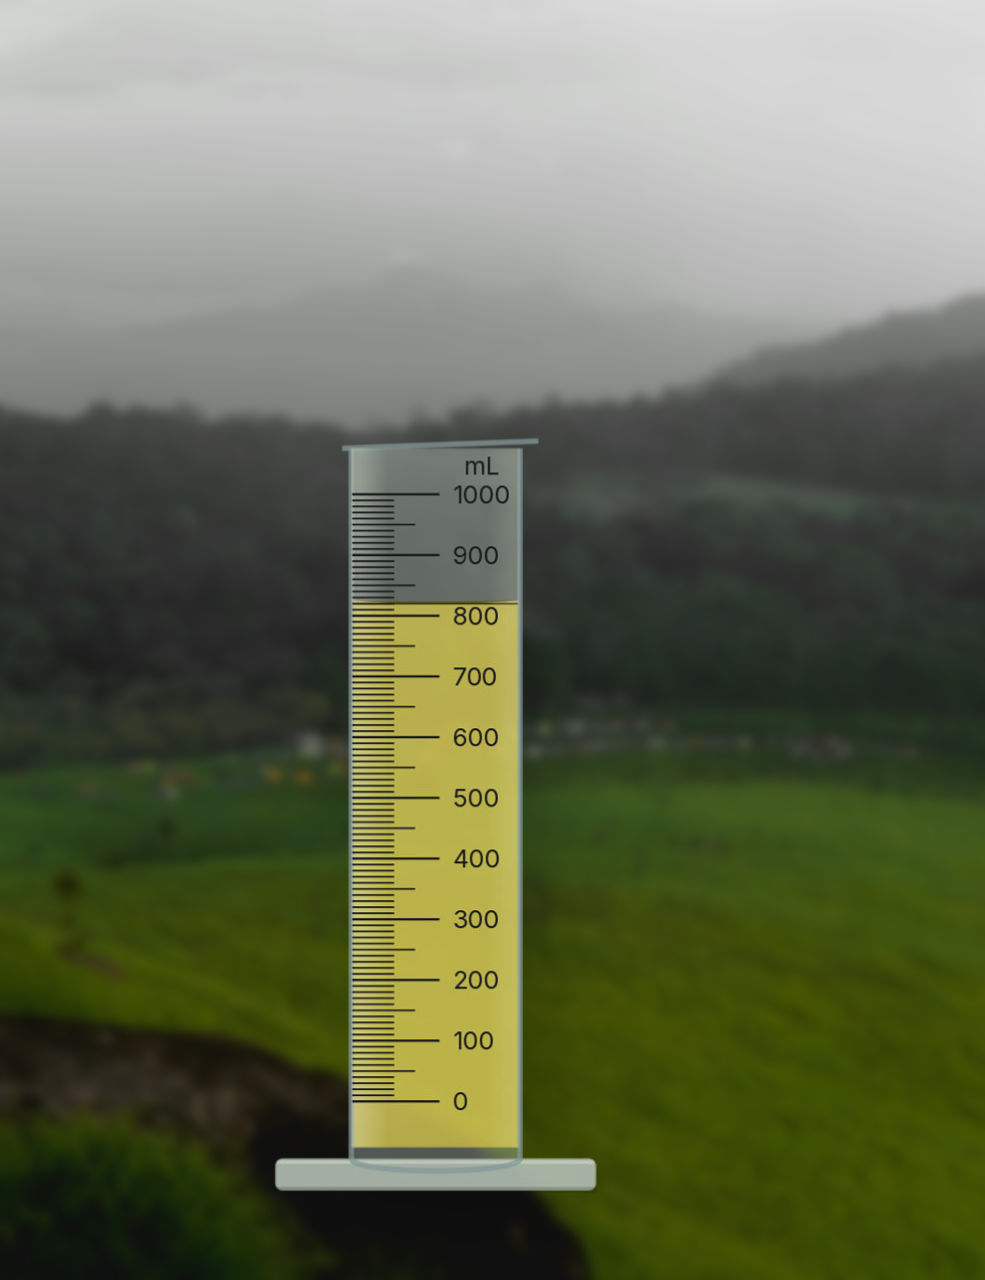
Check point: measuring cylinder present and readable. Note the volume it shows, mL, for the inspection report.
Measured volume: 820 mL
